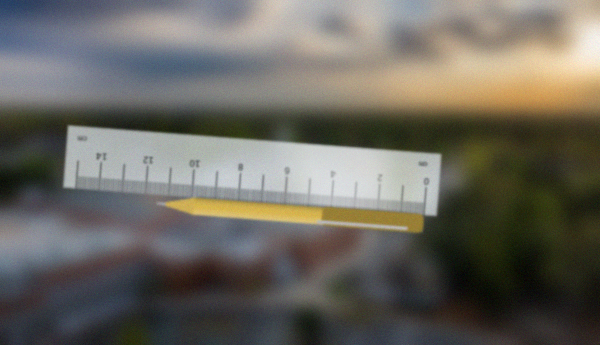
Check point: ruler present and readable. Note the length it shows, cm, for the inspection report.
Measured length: 11.5 cm
